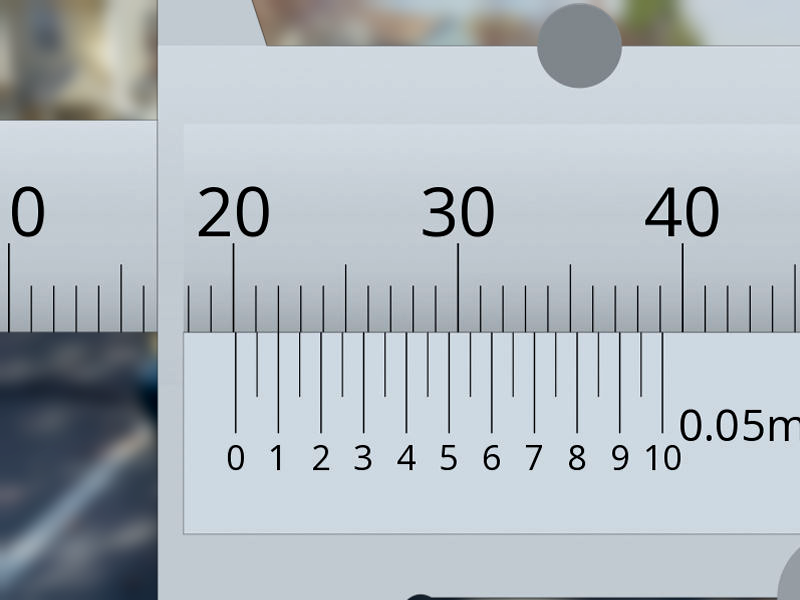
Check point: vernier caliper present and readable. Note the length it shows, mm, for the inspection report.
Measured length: 20.1 mm
